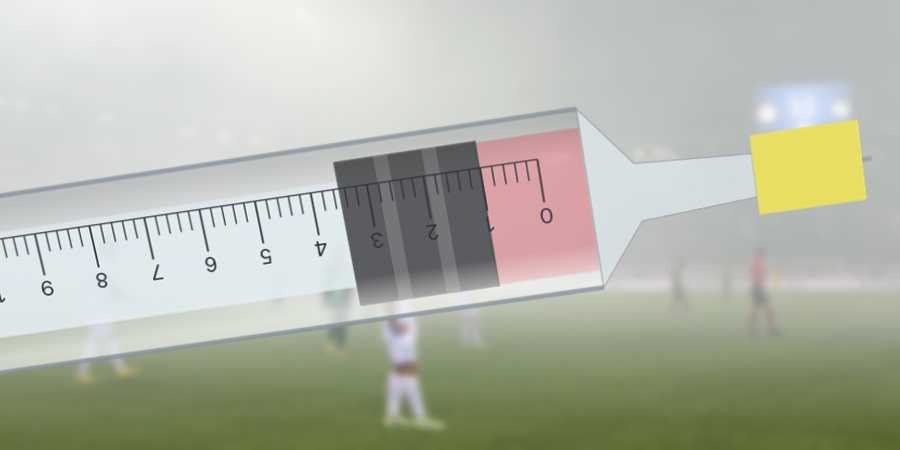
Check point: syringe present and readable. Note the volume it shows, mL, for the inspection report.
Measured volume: 1 mL
